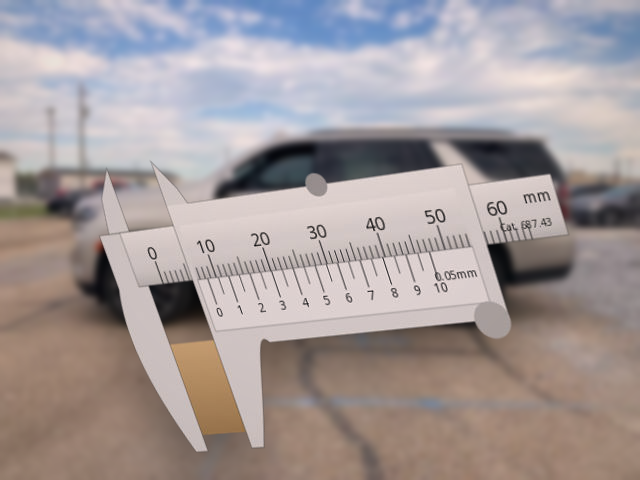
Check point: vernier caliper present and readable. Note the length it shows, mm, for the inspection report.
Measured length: 8.4 mm
